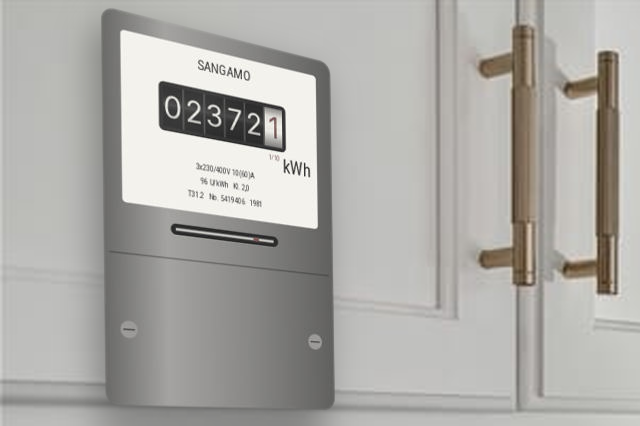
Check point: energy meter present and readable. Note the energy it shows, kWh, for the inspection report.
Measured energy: 2372.1 kWh
